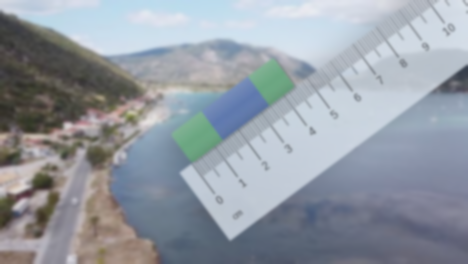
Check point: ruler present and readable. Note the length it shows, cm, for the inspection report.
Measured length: 4.5 cm
